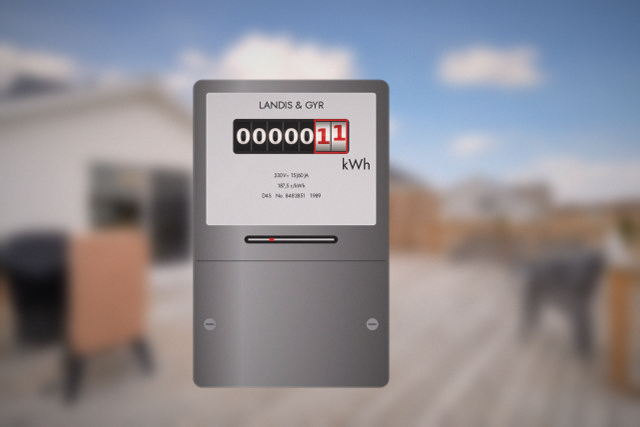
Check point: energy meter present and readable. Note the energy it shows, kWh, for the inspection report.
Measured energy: 0.11 kWh
